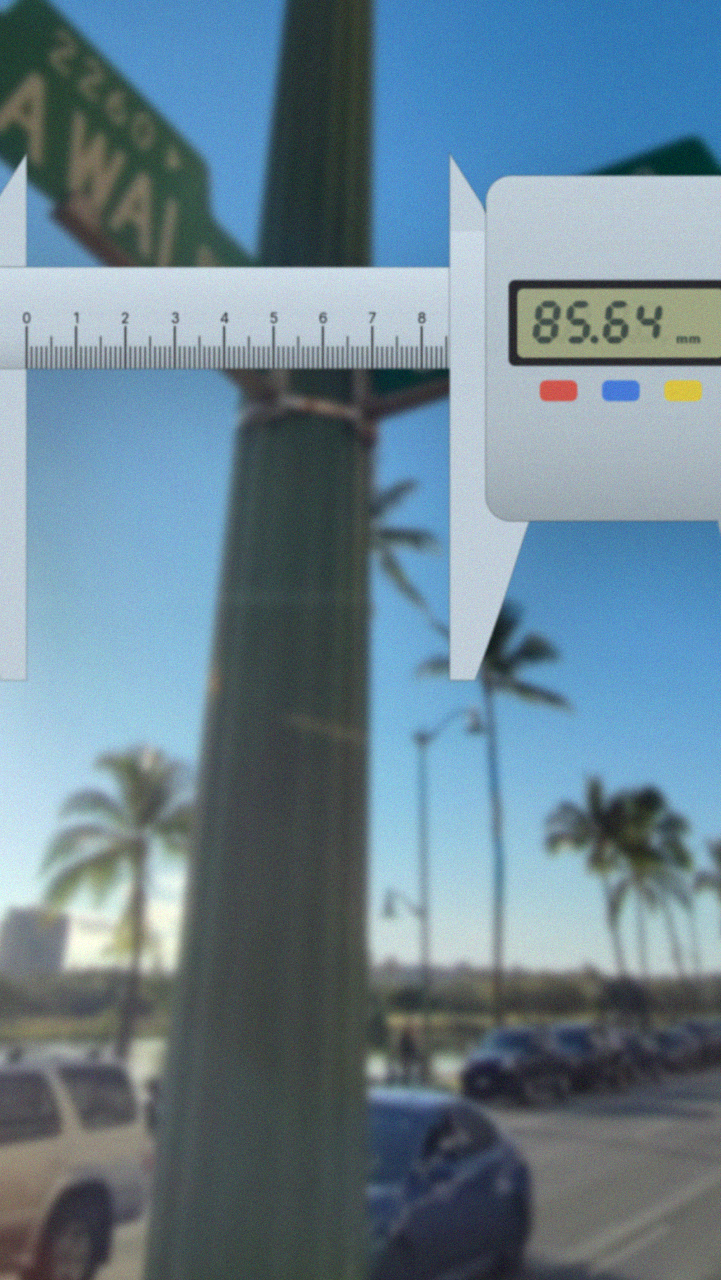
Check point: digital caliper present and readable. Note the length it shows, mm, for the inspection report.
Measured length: 85.64 mm
